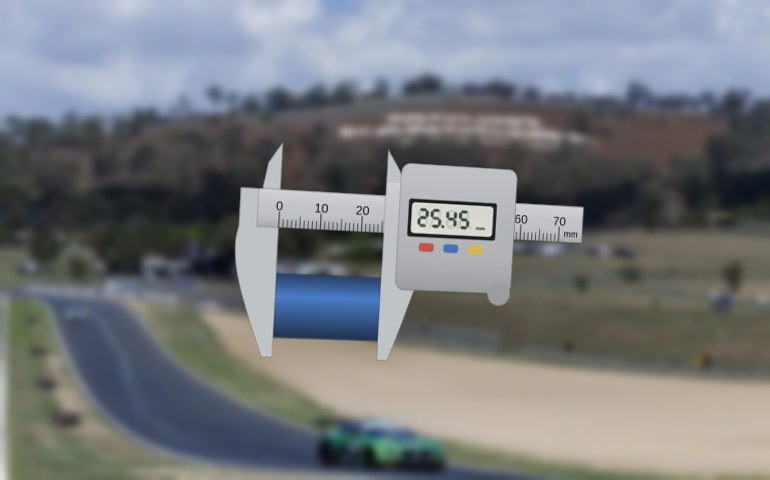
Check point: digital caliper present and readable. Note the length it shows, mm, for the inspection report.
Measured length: 25.45 mm
